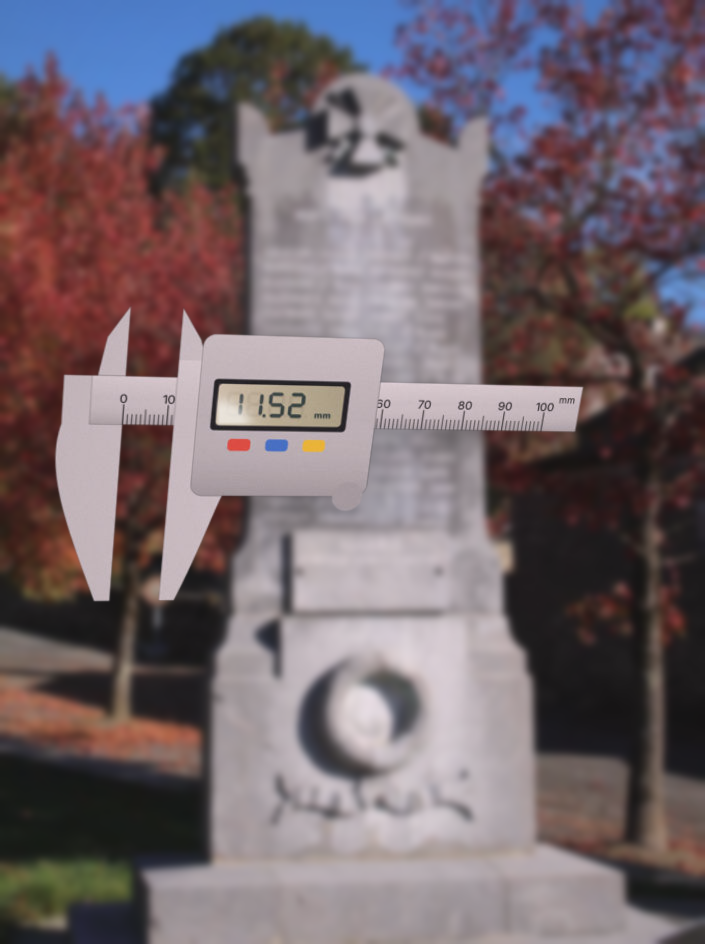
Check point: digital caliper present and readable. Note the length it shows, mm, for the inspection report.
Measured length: 11.52 mm
